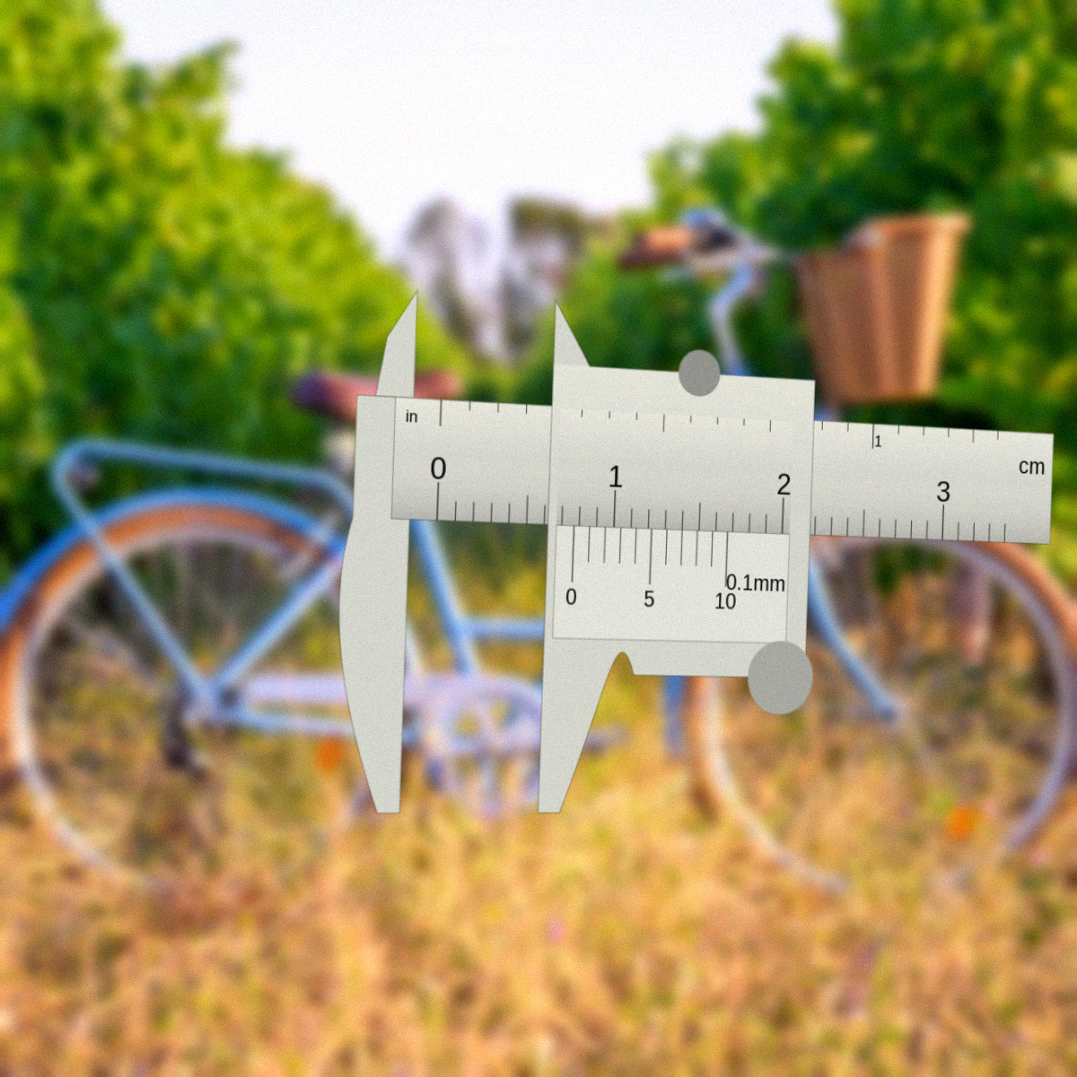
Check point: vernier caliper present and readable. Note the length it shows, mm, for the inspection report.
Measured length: 7.7 mm
